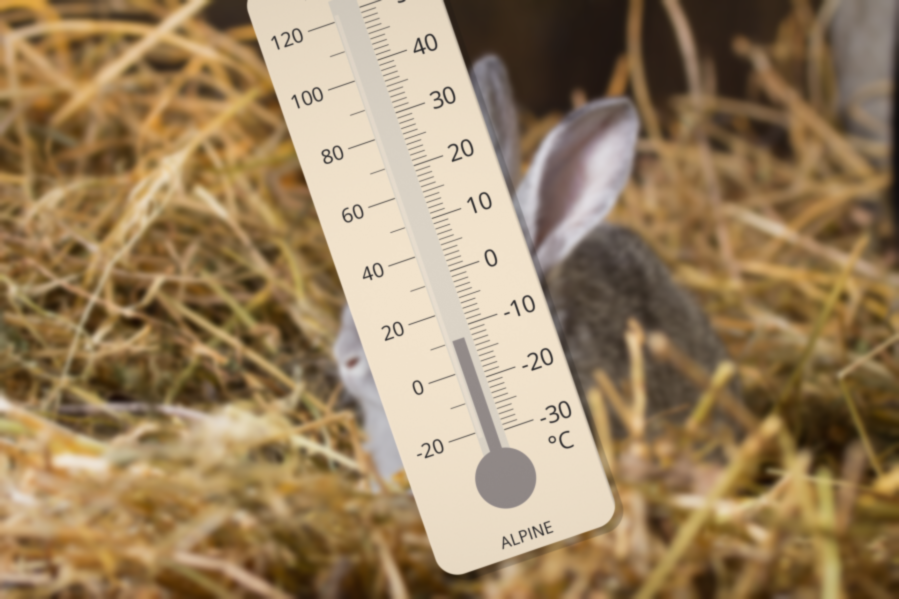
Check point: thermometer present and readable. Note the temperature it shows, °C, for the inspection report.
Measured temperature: -12 °C
